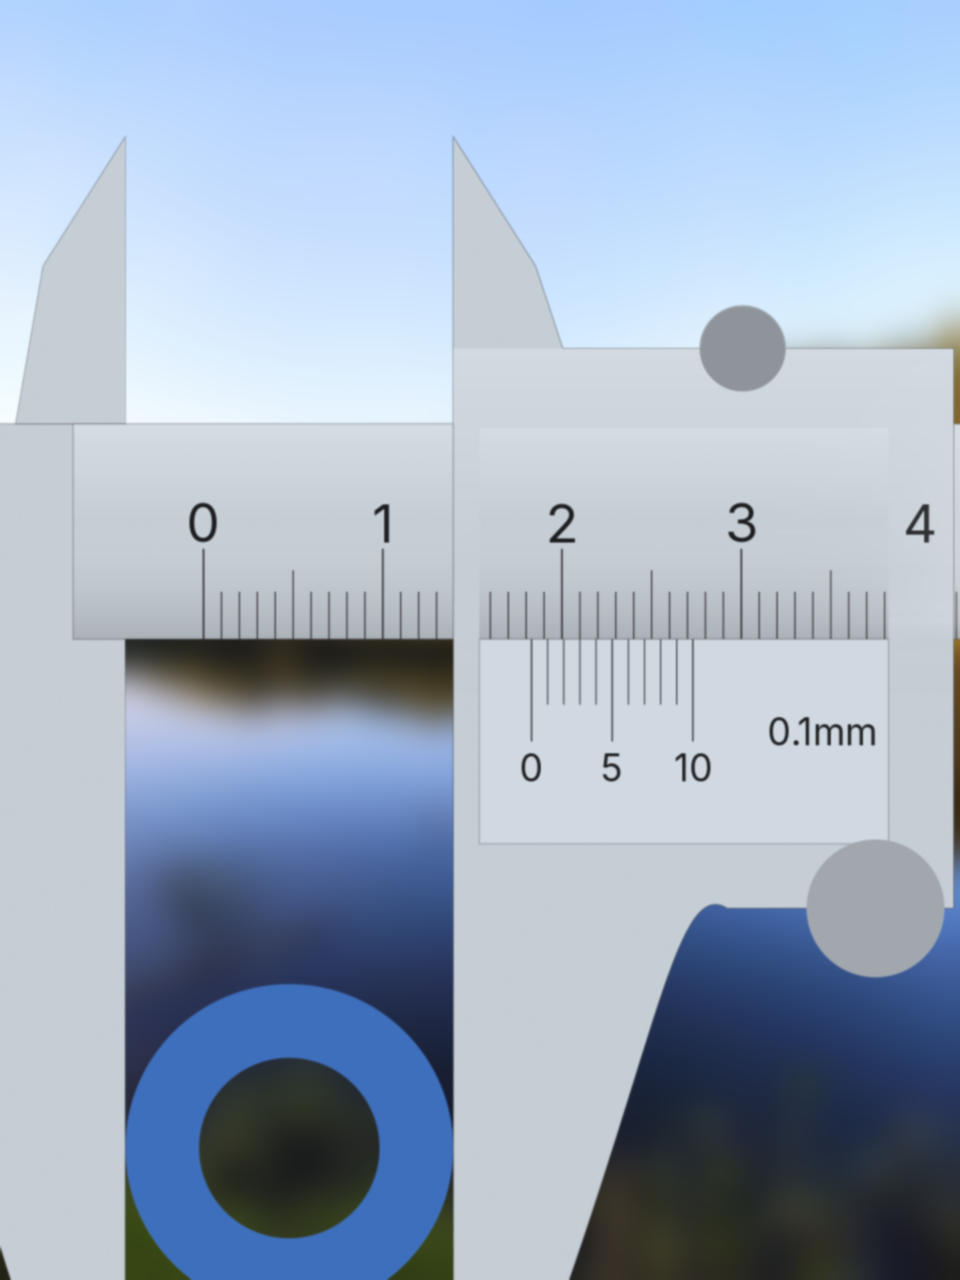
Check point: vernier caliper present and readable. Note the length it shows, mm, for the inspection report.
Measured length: 18.3 mm
